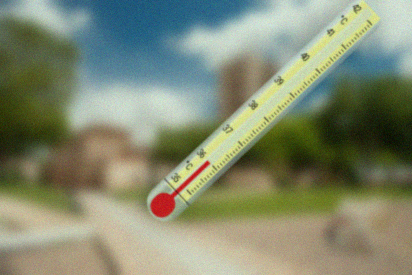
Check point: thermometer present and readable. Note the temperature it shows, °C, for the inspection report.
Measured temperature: 36 °C
